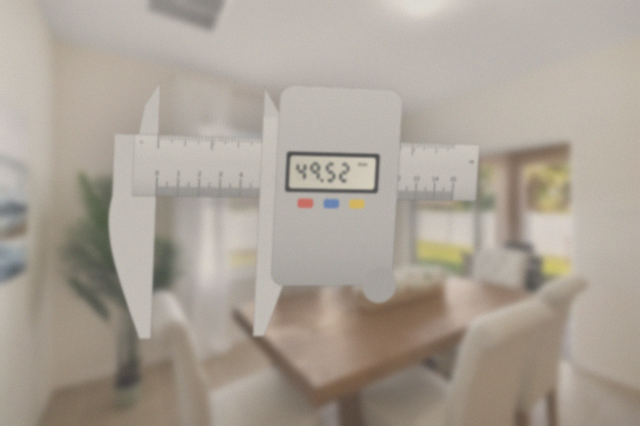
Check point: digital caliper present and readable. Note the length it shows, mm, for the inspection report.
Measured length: 49.52 mm
